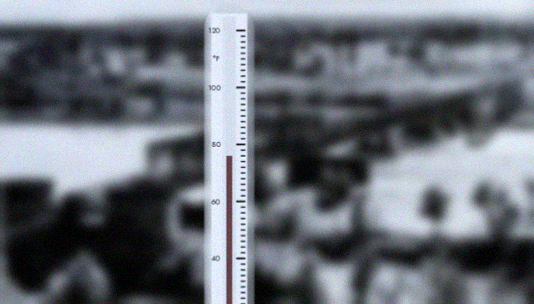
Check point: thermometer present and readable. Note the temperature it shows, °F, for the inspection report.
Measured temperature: 76 °F
